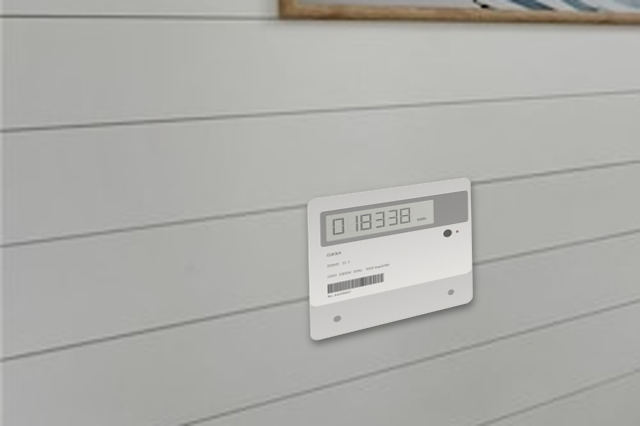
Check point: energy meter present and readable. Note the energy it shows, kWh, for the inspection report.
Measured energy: 18338 kWh
